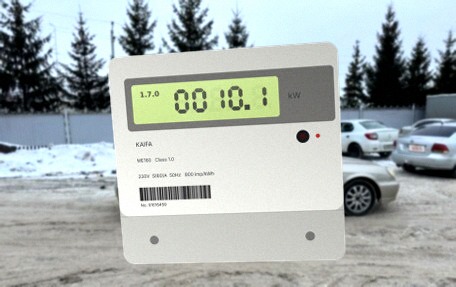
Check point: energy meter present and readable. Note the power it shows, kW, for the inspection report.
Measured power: 10.1 kW
